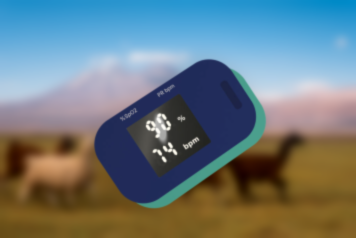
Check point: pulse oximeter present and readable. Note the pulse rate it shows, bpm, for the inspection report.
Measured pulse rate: 74 bpm
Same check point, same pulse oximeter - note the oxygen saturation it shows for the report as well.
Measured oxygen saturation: 90 %
